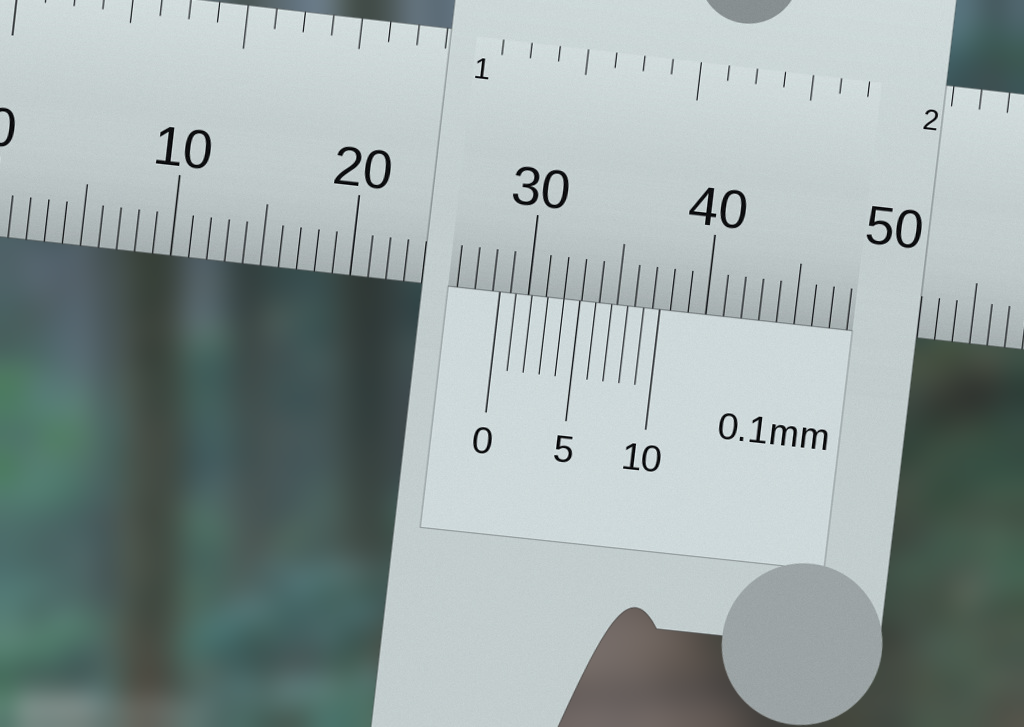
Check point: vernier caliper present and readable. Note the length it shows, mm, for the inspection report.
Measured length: 28.4 mm
